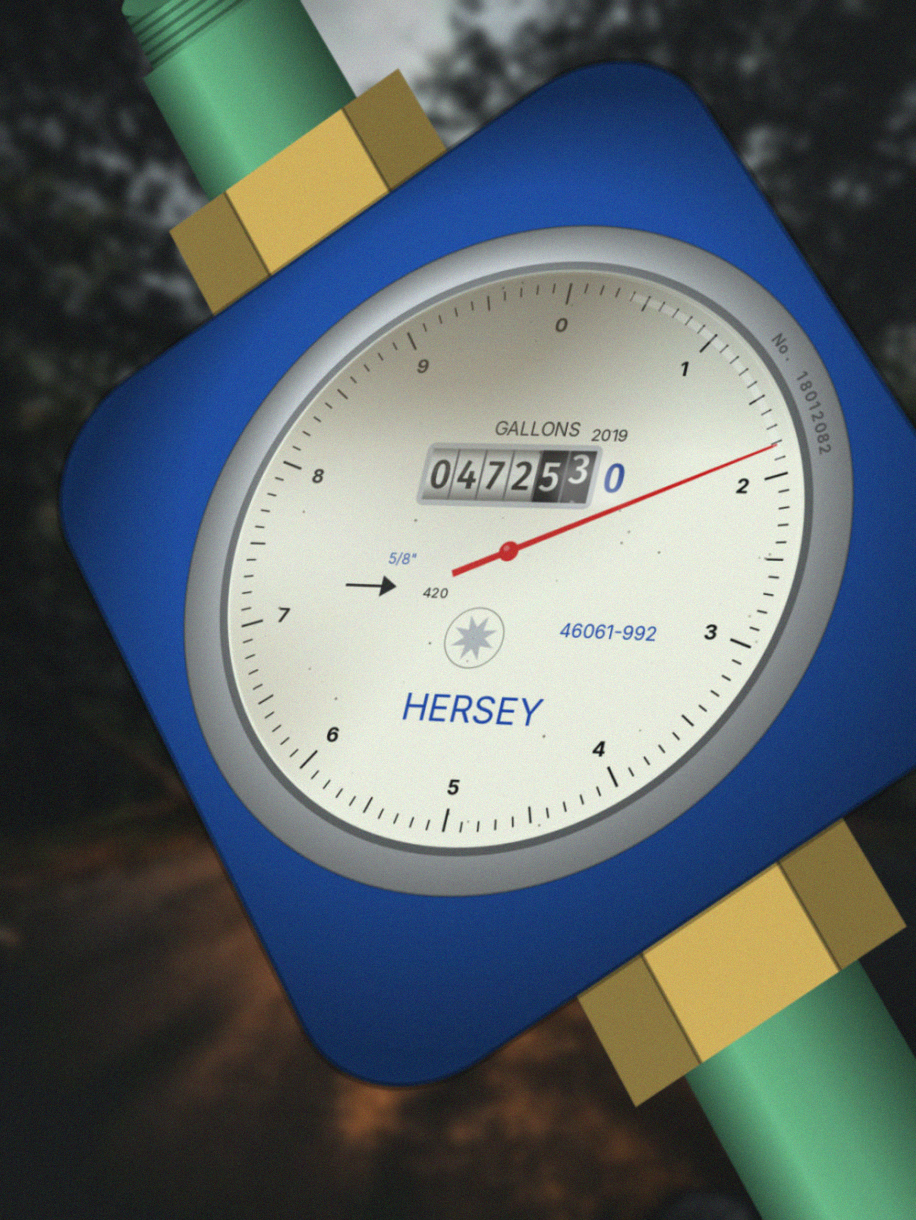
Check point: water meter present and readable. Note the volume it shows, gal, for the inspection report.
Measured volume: 472531.8 gal
